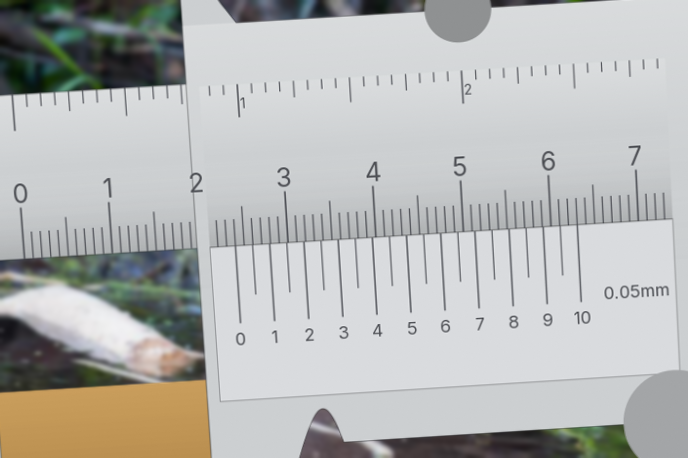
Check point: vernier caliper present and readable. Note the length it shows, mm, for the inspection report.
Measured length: 24.0 mm
